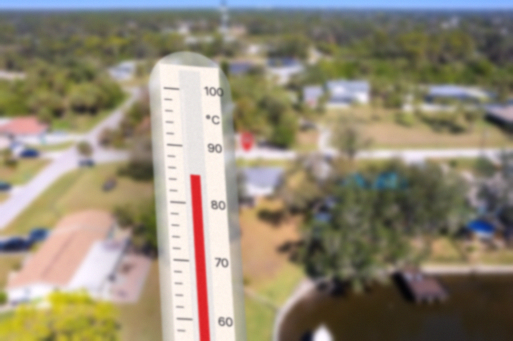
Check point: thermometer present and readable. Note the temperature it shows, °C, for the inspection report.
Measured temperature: 85 °C
